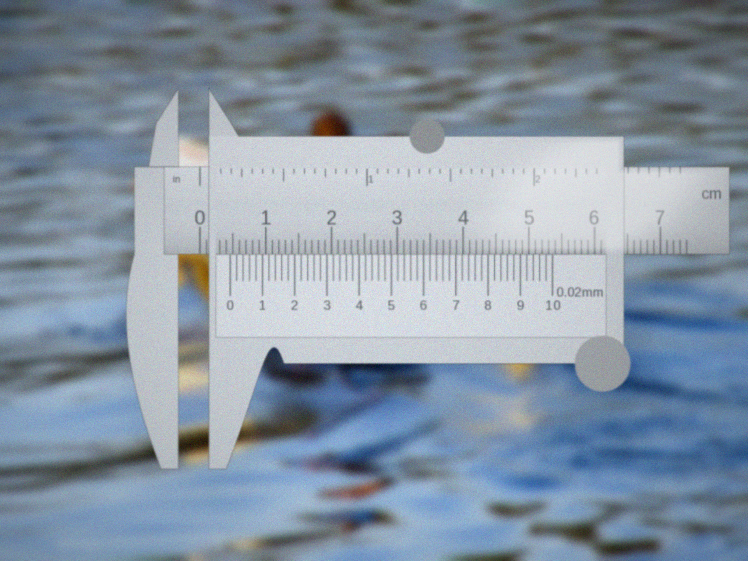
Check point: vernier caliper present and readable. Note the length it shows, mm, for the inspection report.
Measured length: 4.6 mm
